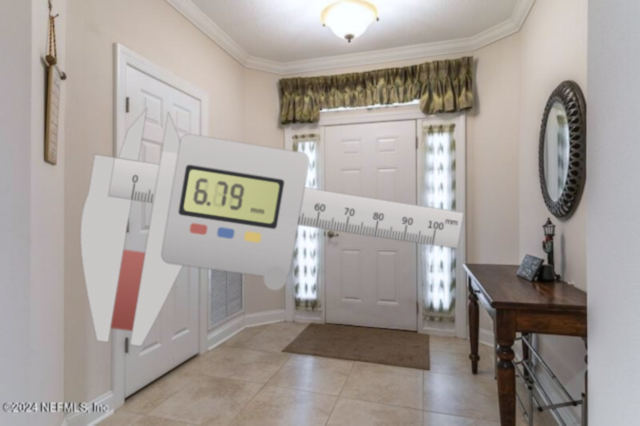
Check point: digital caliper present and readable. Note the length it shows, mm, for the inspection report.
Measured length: 6.79 mm
